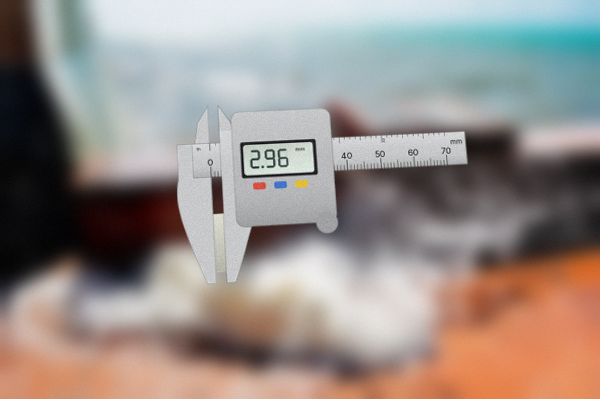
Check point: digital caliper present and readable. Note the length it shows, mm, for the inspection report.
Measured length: 2.96 mm
